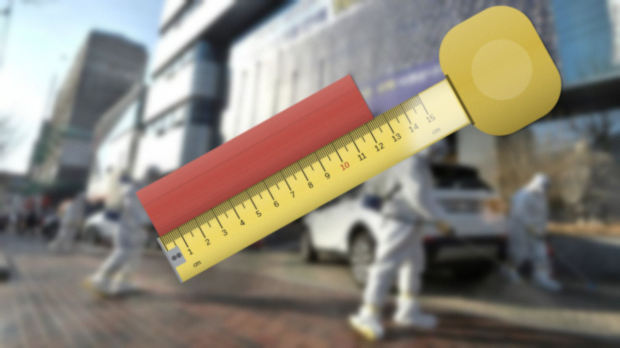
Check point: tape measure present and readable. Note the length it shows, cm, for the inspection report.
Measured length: 12.5 cm
